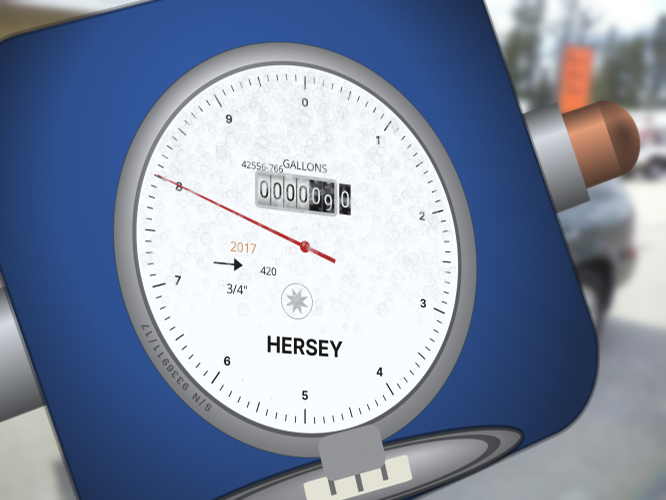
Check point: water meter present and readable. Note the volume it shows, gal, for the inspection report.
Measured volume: 88.0 gal
